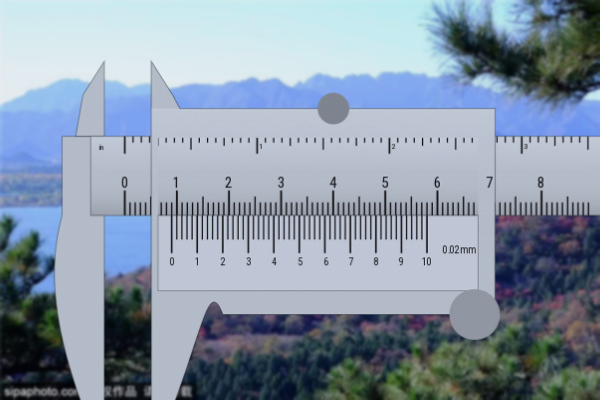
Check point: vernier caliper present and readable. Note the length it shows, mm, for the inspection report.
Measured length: 9.0 mm
